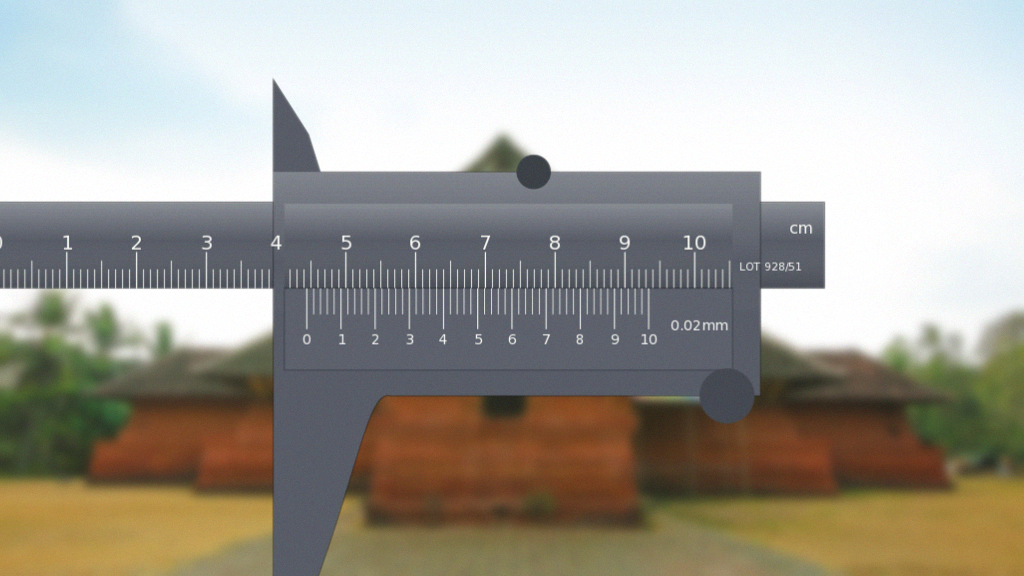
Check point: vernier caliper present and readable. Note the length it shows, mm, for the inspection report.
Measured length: 44.4 mm
